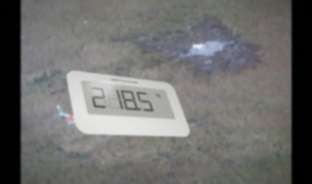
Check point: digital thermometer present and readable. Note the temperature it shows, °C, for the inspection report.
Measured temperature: 218.5 °C
